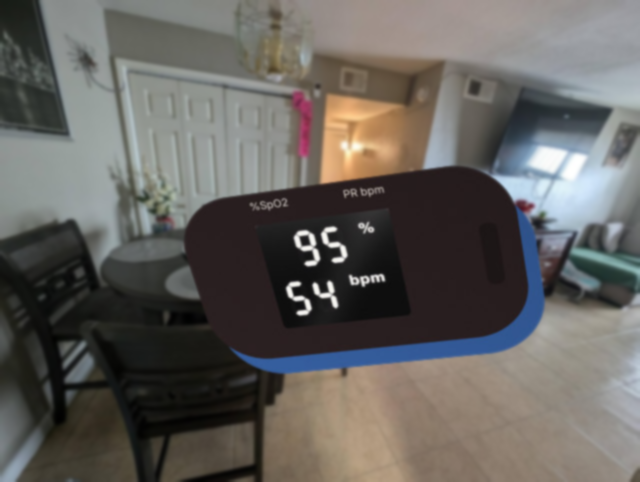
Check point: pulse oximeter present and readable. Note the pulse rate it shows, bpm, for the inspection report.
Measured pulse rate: 54 bpm
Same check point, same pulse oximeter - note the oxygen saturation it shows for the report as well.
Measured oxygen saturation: 95 %
